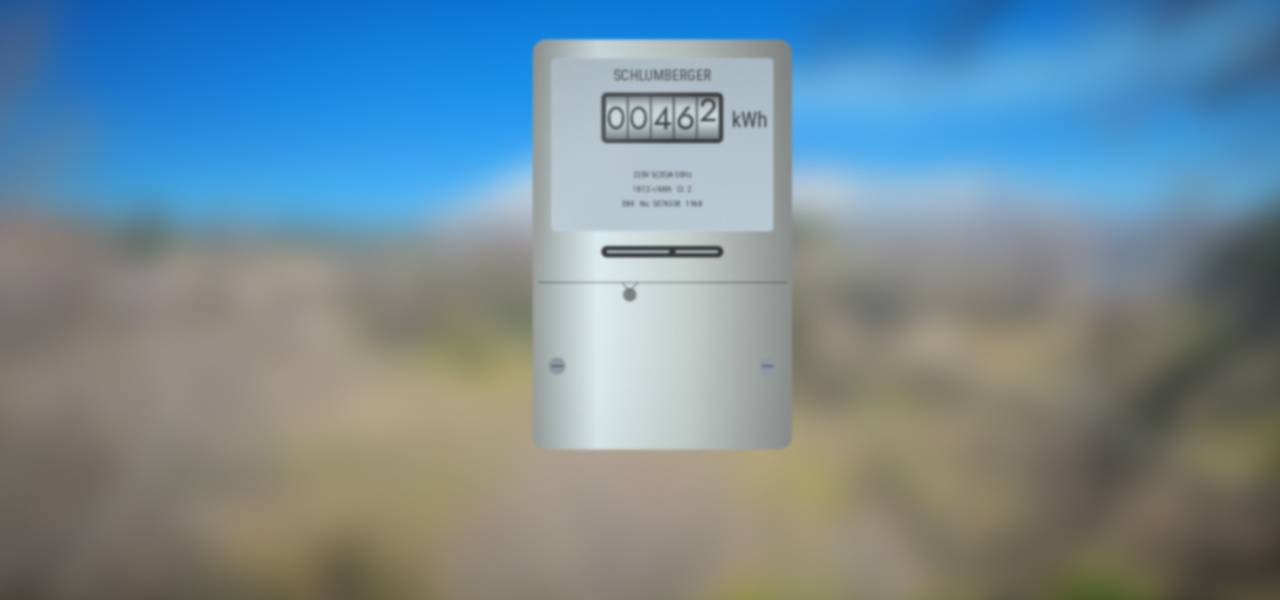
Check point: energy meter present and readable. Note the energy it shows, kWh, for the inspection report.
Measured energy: 462 kWh
